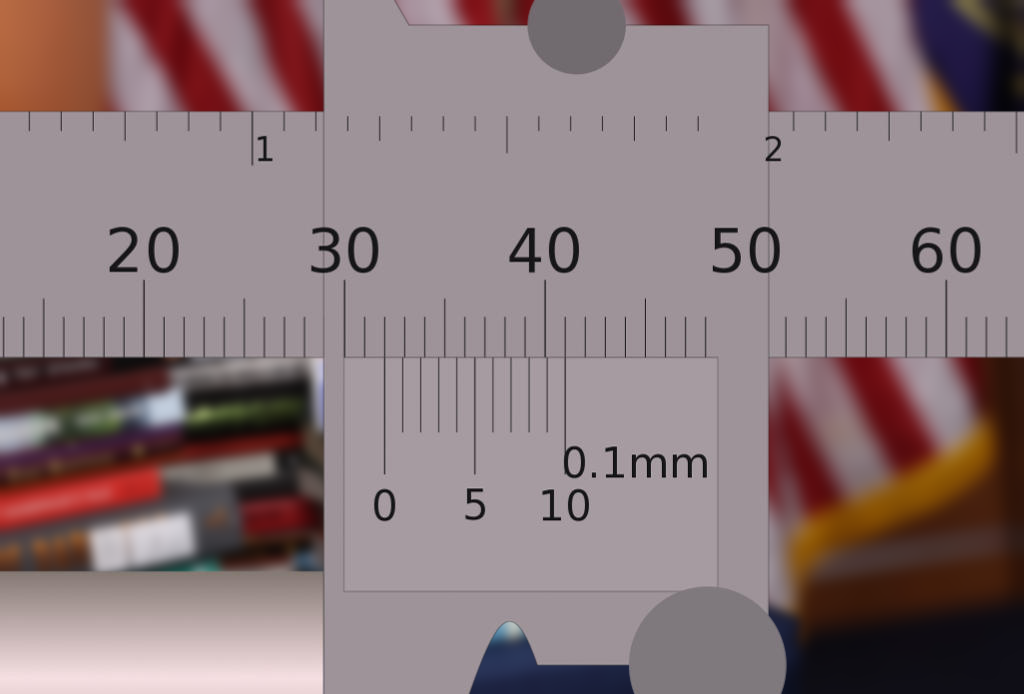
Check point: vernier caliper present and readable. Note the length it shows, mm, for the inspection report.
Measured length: 32.0 mm
